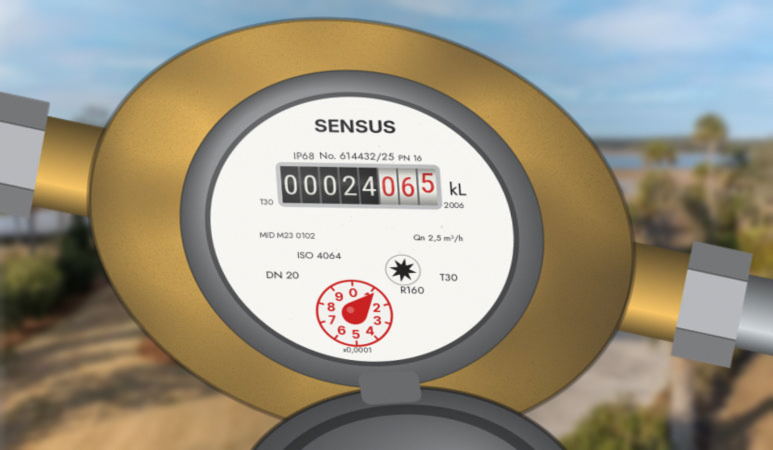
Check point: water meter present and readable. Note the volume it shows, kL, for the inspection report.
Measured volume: 24.0651 kL
